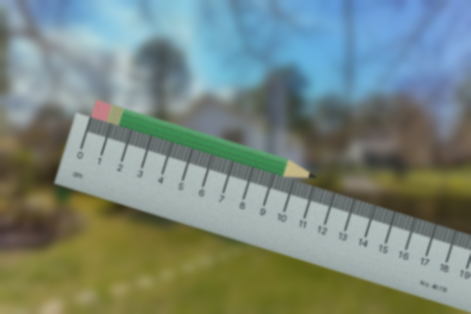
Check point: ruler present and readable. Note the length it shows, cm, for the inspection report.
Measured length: 11 cm
